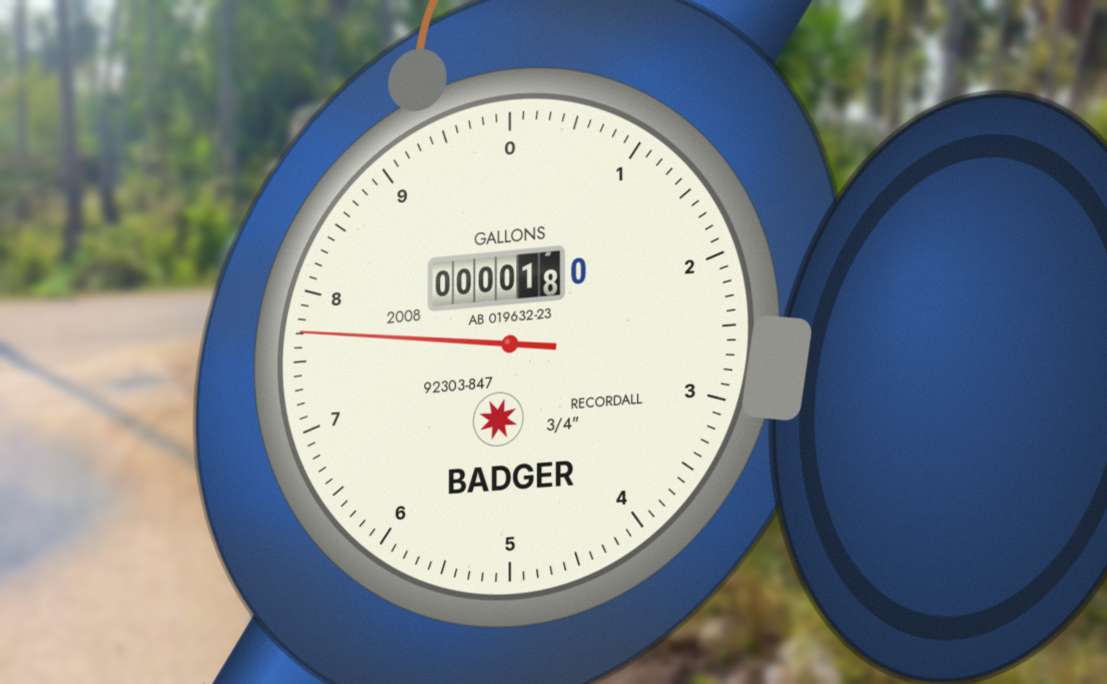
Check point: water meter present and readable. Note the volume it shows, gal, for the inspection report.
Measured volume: 177.7 gal
